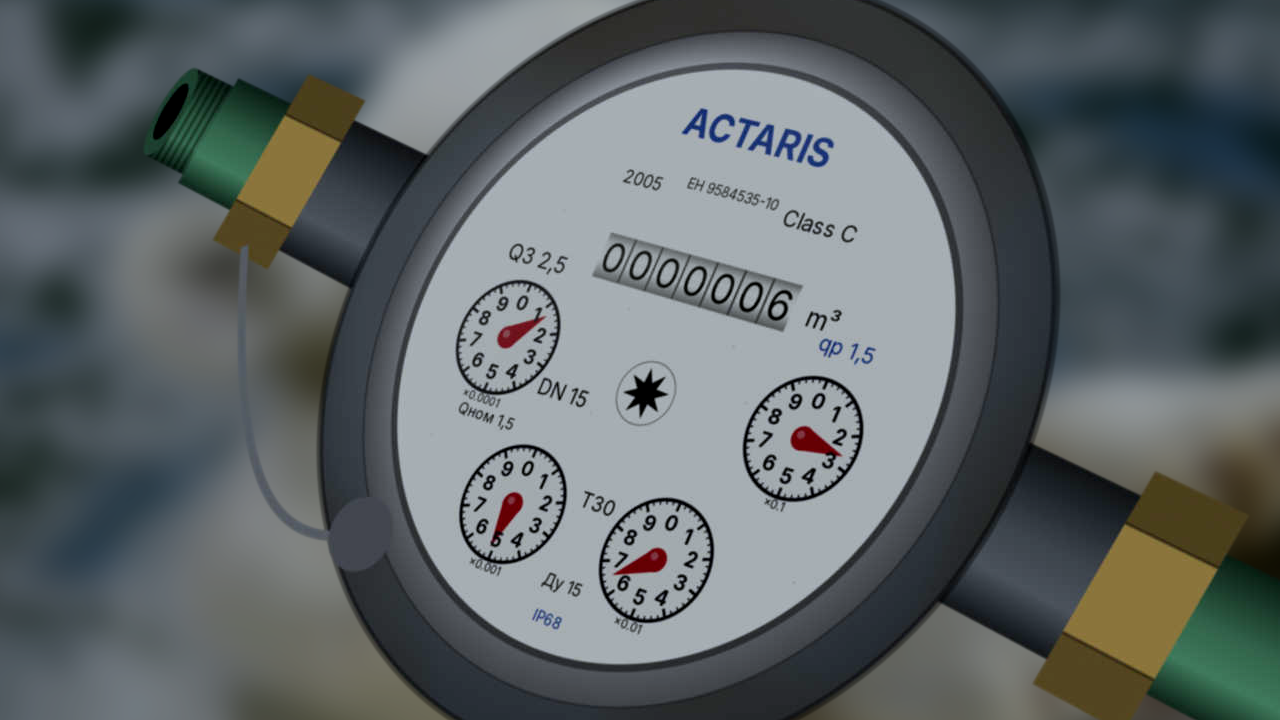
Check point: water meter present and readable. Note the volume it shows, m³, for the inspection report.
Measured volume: 6.2651 m³
